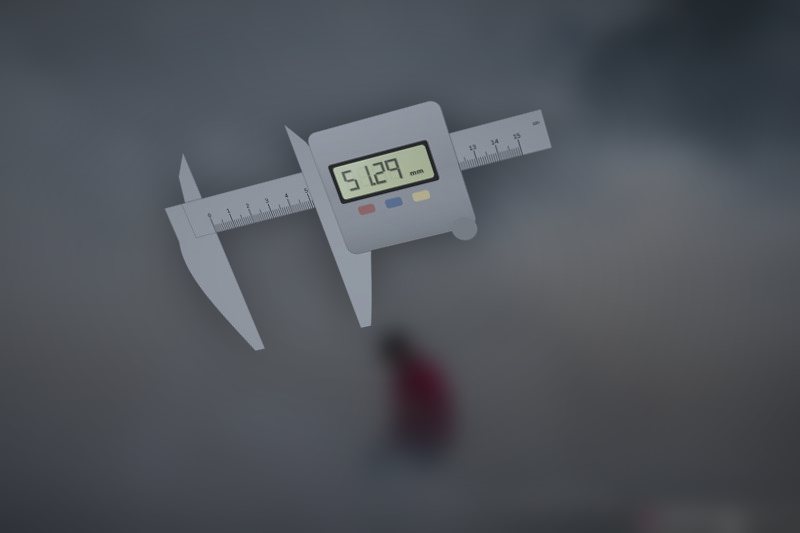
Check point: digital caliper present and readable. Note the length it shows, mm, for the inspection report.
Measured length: 51.29 mm
